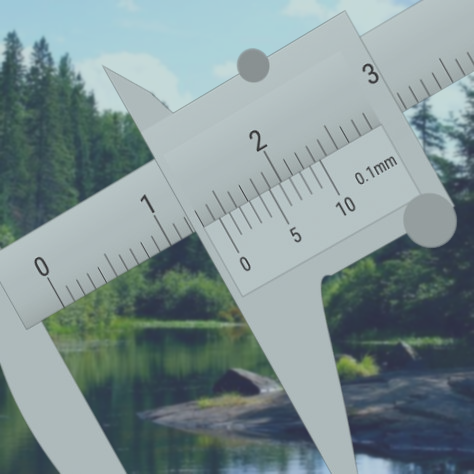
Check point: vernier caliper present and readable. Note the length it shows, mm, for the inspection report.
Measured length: 14.4 mm
